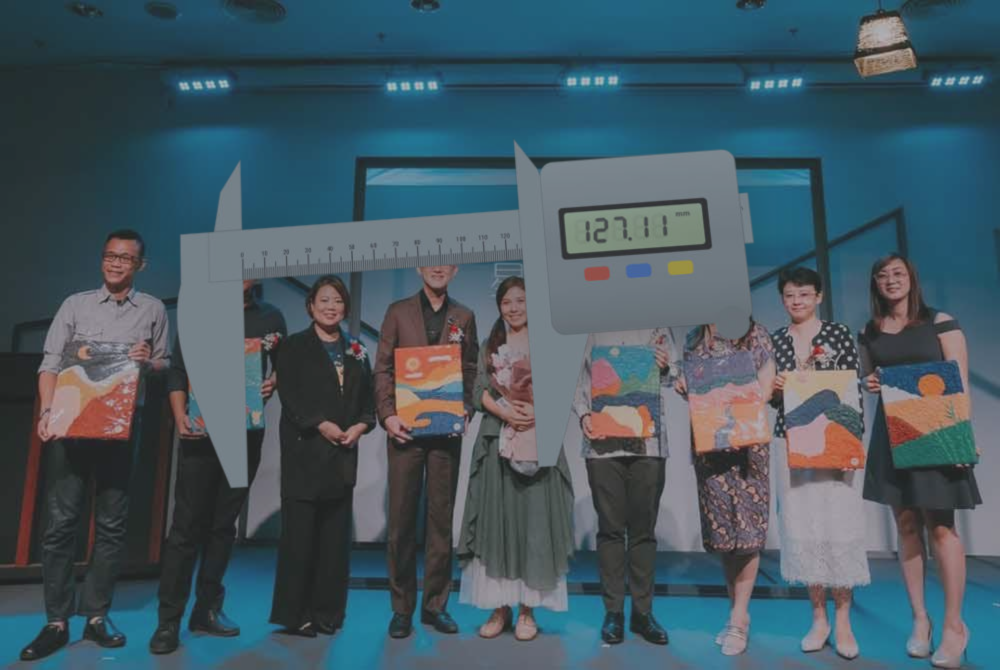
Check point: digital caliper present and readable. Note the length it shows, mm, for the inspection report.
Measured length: 127.11 mm
